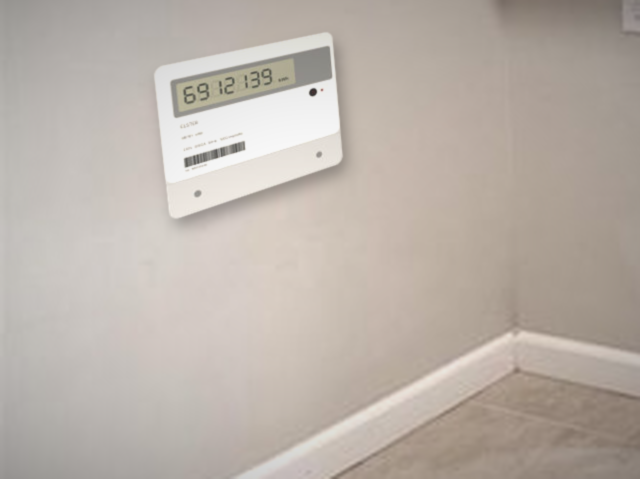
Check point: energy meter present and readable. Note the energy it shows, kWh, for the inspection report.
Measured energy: 6912139 kWh
